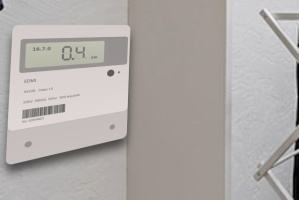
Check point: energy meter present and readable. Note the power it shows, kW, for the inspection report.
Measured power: 0.4 kW
